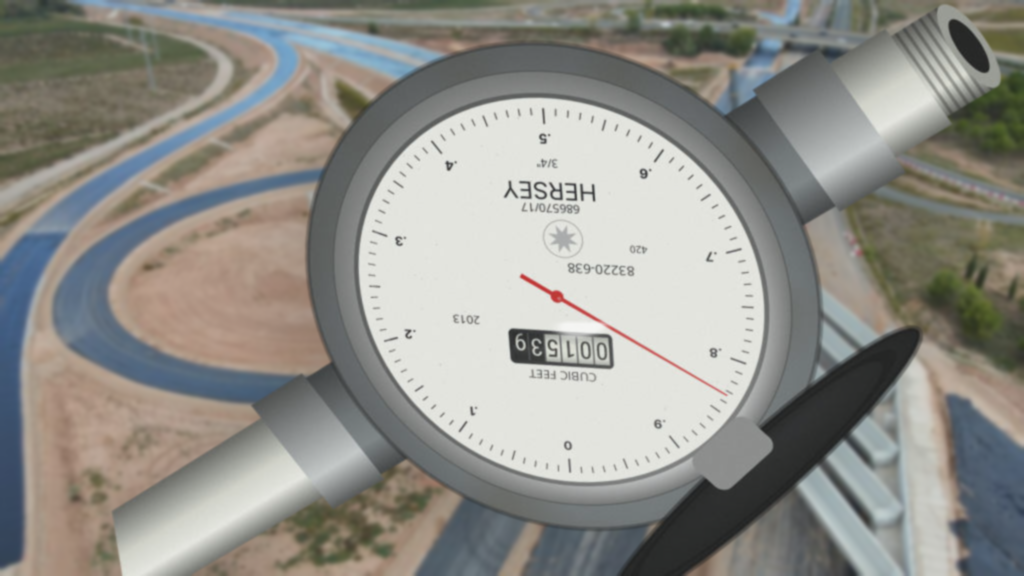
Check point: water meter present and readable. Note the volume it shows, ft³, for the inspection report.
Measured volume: 1538.83 ft³
